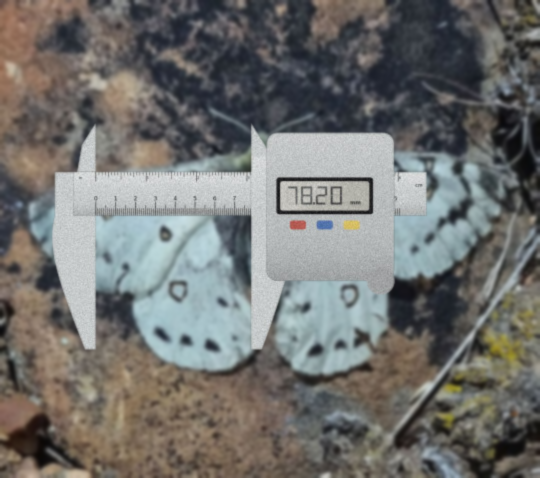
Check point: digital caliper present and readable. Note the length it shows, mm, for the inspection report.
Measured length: 78.20 mm
